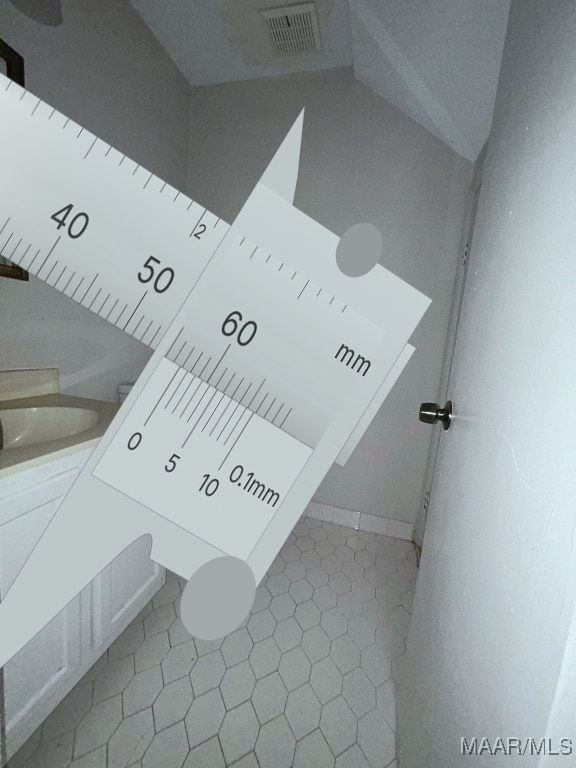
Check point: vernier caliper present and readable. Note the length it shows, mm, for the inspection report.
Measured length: 56.8 mm
